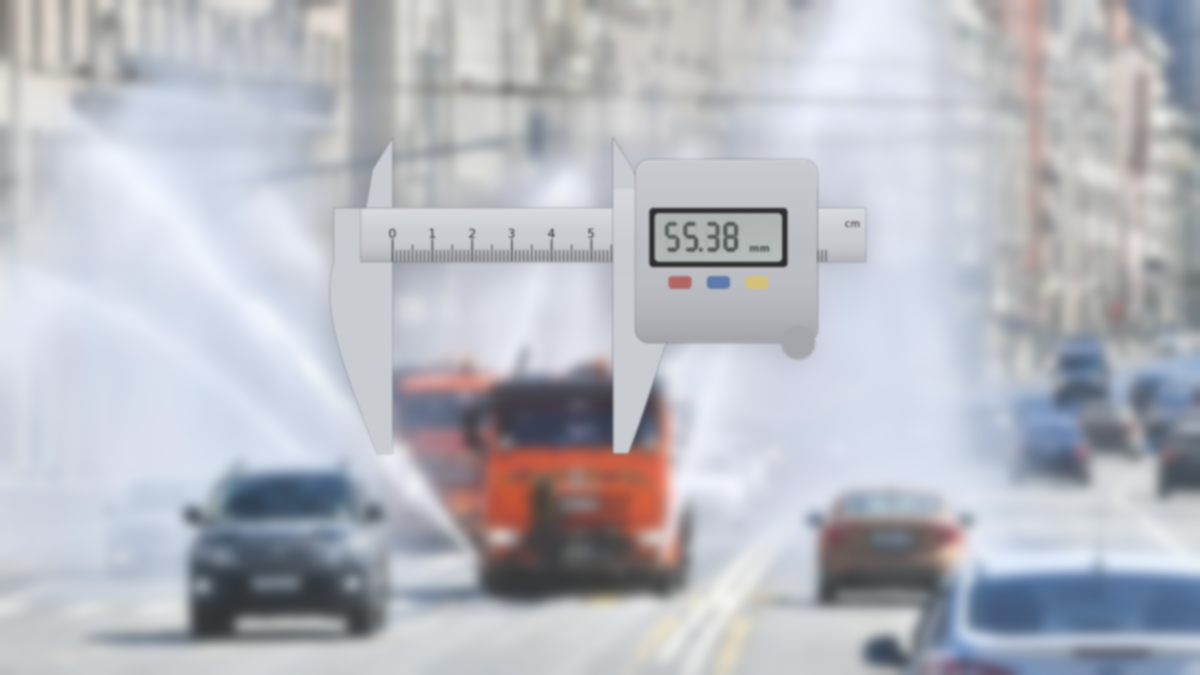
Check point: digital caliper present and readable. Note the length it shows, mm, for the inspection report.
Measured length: 55.38 mm
